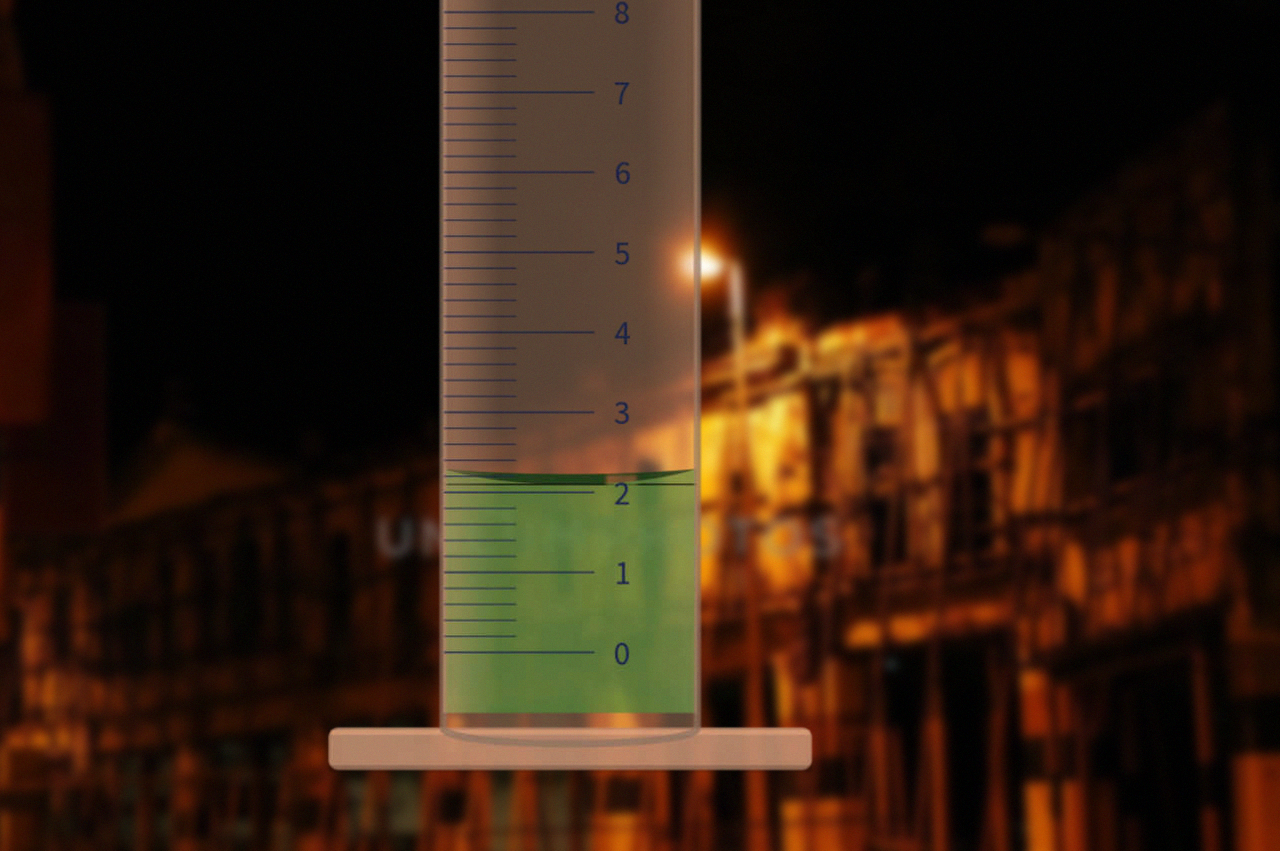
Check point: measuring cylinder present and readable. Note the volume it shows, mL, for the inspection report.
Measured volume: 2.1 mL
